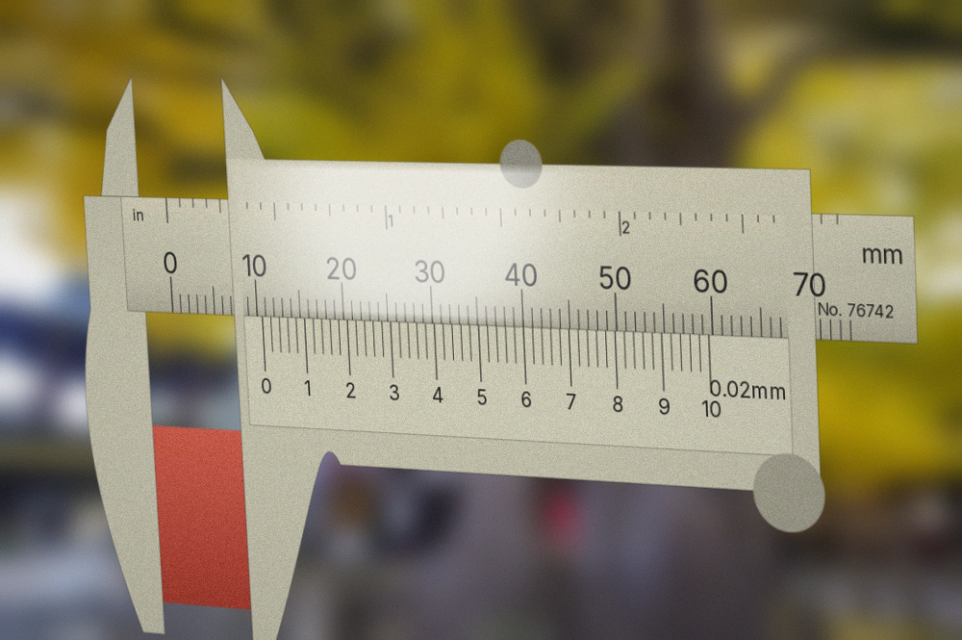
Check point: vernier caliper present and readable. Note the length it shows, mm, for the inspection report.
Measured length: 10.6 mm
